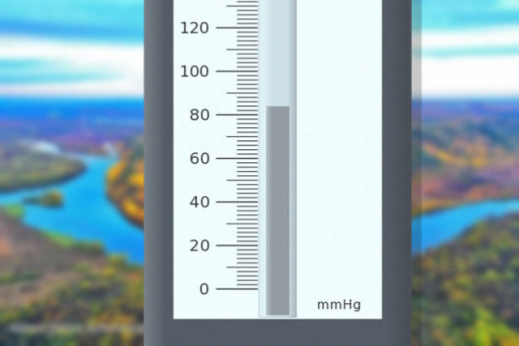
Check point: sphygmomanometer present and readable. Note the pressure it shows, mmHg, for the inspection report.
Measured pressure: 84 mmHg
